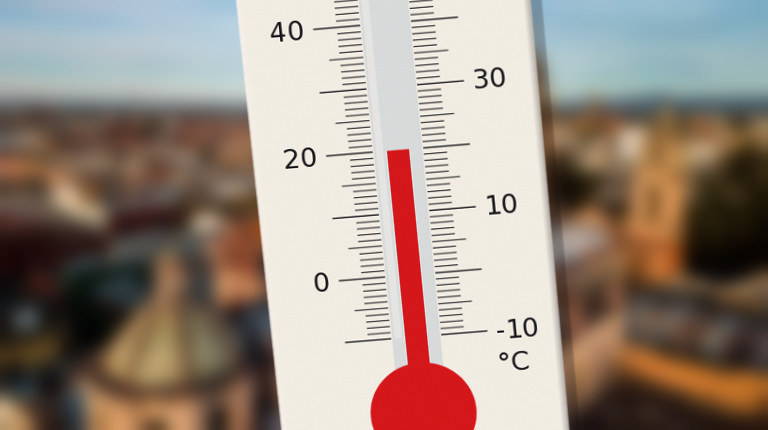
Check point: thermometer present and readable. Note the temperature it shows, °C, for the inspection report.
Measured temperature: 20 °C
